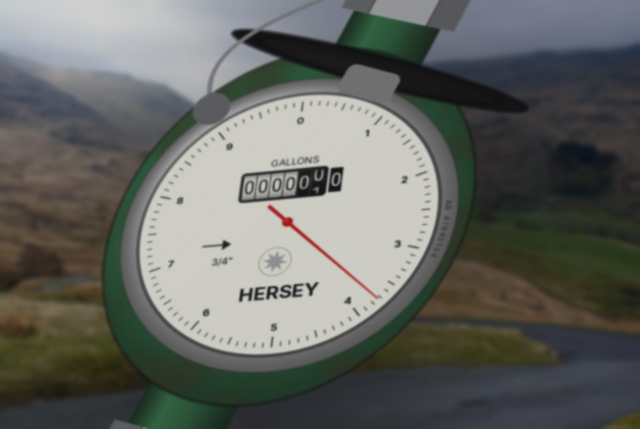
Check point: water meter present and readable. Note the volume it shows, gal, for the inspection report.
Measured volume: 3.7 gal
